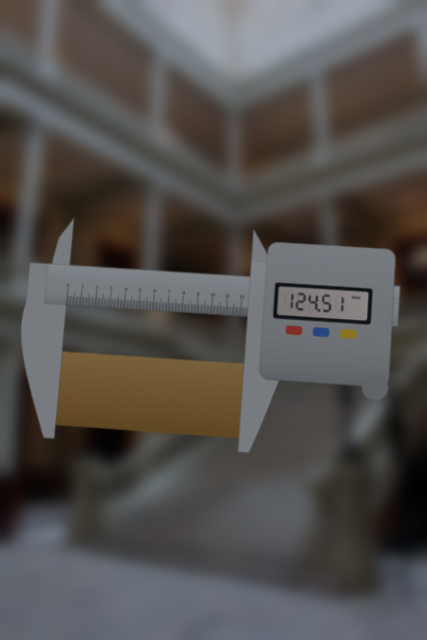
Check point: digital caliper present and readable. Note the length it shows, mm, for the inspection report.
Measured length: 124.51 mm
